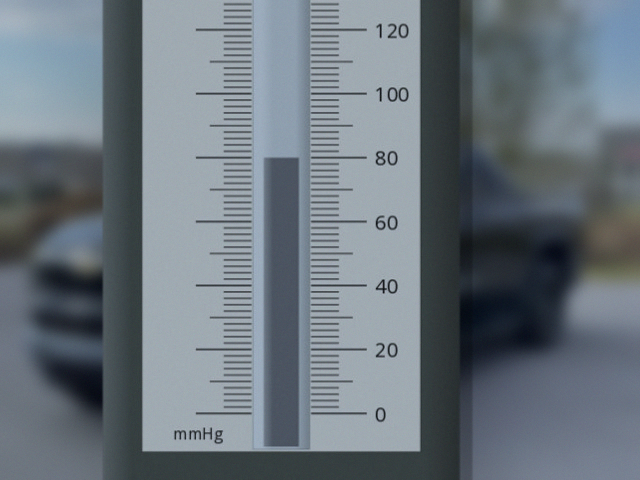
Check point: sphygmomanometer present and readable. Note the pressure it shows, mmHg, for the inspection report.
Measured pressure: 80 mmHg
